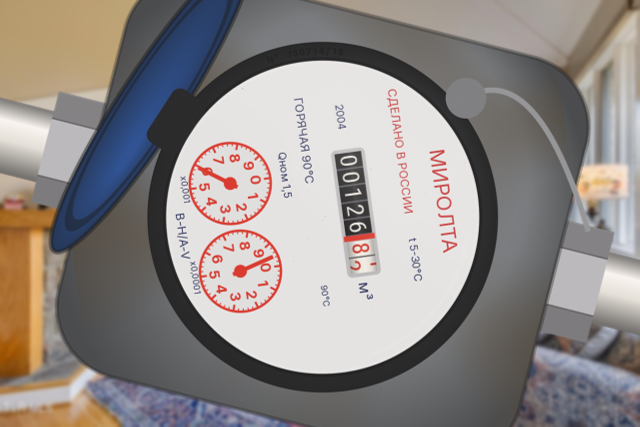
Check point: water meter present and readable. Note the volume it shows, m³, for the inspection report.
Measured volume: 126.8159 m³
